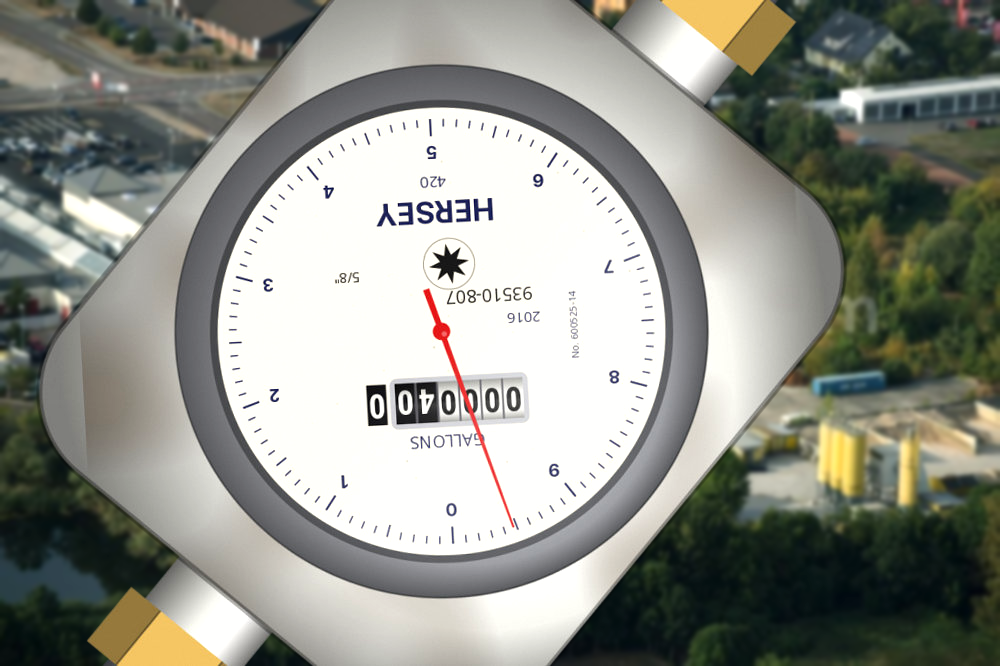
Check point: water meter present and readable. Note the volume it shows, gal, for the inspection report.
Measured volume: 399.5 gal
